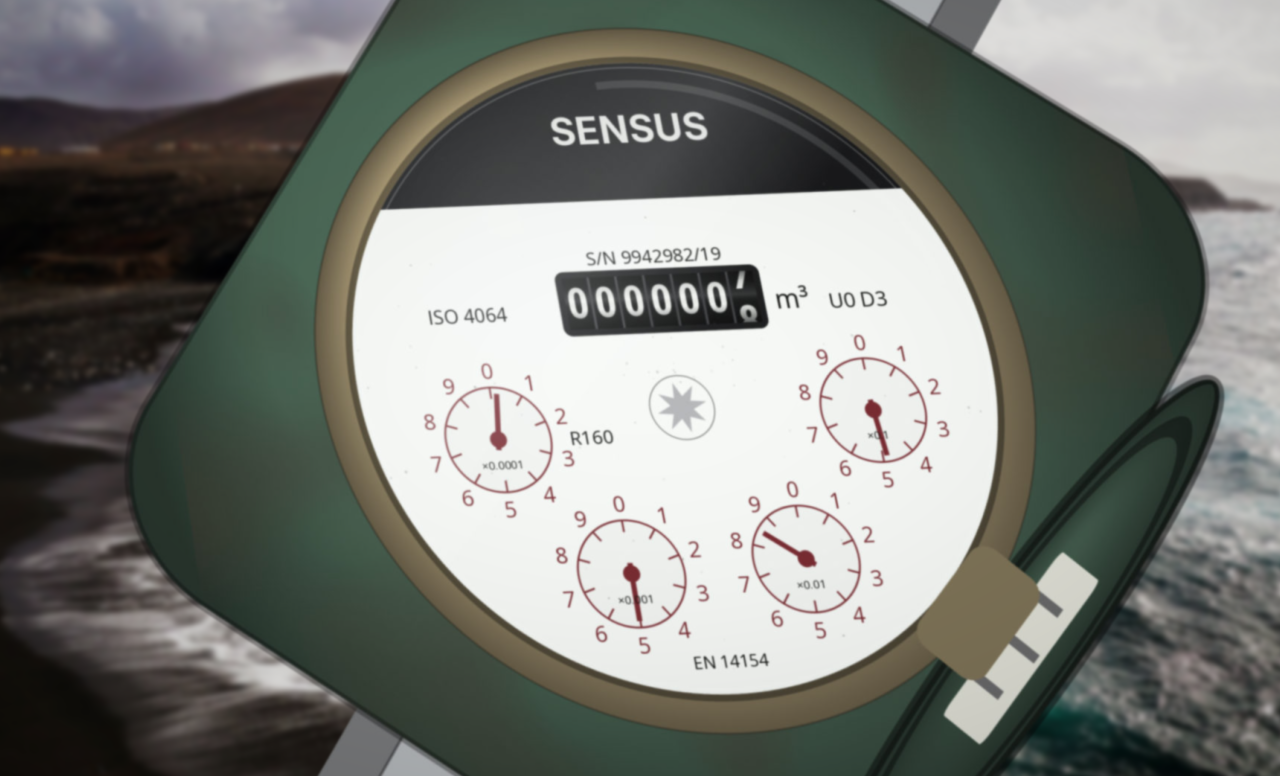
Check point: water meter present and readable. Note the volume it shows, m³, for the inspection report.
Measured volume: 7.4850 m³
